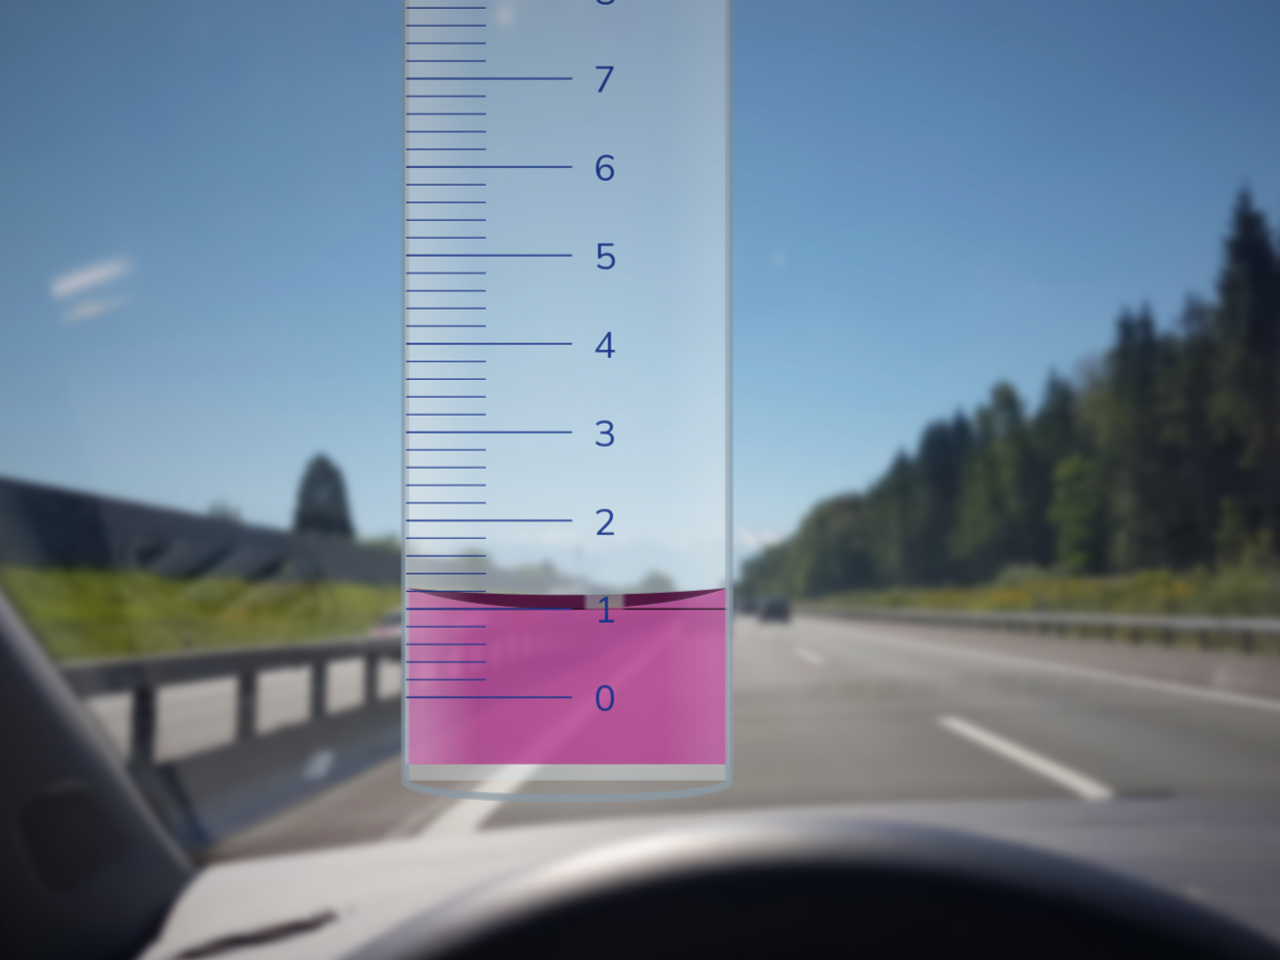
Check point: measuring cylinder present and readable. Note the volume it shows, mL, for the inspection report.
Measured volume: 1 mL
